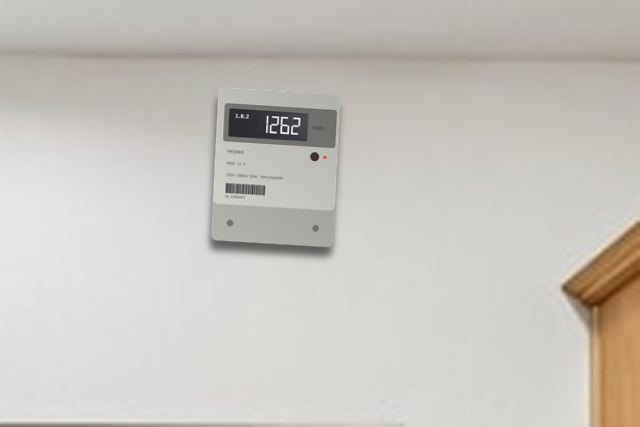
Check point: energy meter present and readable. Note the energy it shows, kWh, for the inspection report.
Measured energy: 1262 kWh
